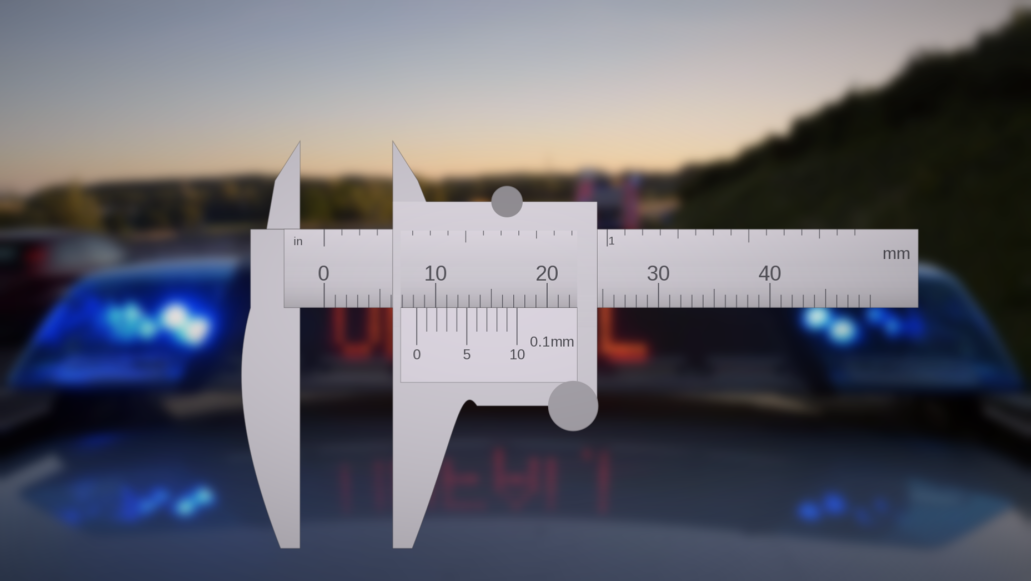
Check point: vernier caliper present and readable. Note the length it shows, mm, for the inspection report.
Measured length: 8.3 mm
